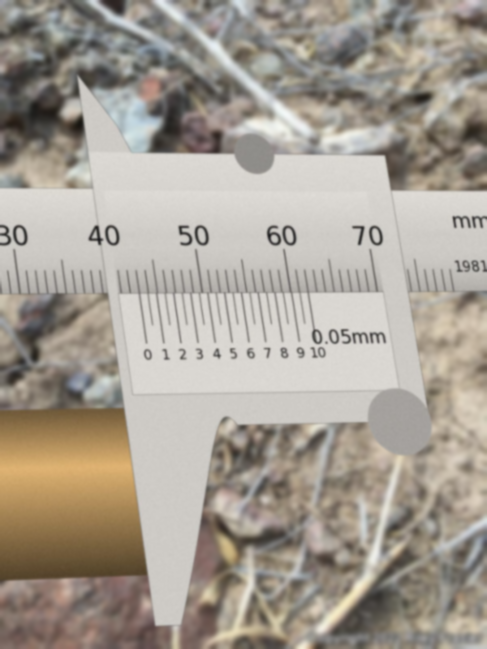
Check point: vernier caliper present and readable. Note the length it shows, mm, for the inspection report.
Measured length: 43.0 mm
